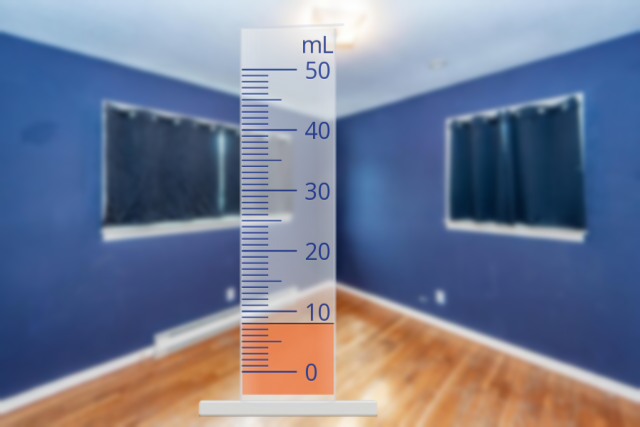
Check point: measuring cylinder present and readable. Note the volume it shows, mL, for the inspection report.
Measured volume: 8 mL
